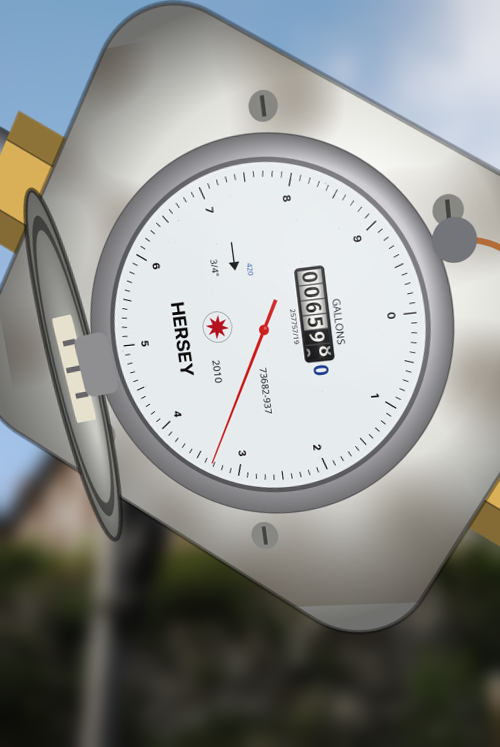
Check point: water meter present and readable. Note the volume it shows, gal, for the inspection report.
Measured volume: 65983.3 gal
